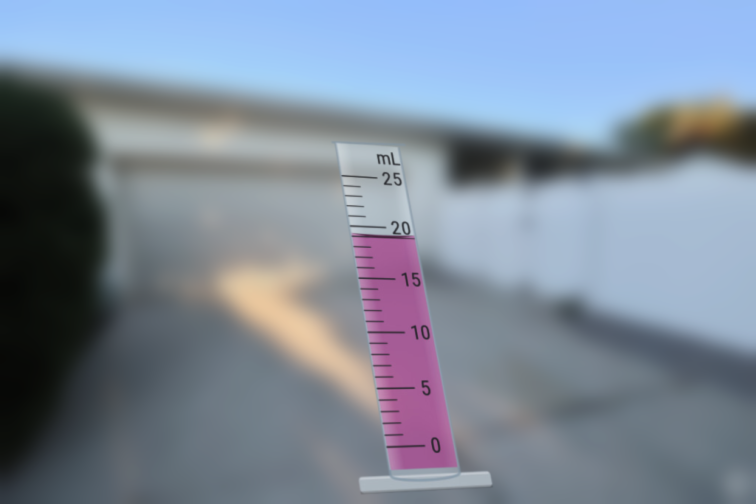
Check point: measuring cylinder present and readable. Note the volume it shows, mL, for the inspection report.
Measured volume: 19 mL
